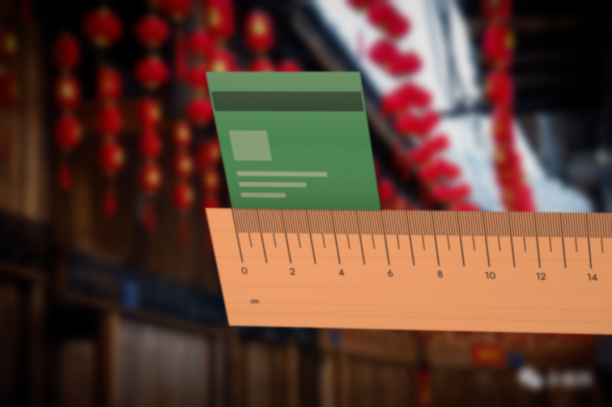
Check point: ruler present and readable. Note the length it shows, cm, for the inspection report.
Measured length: 6 cm
